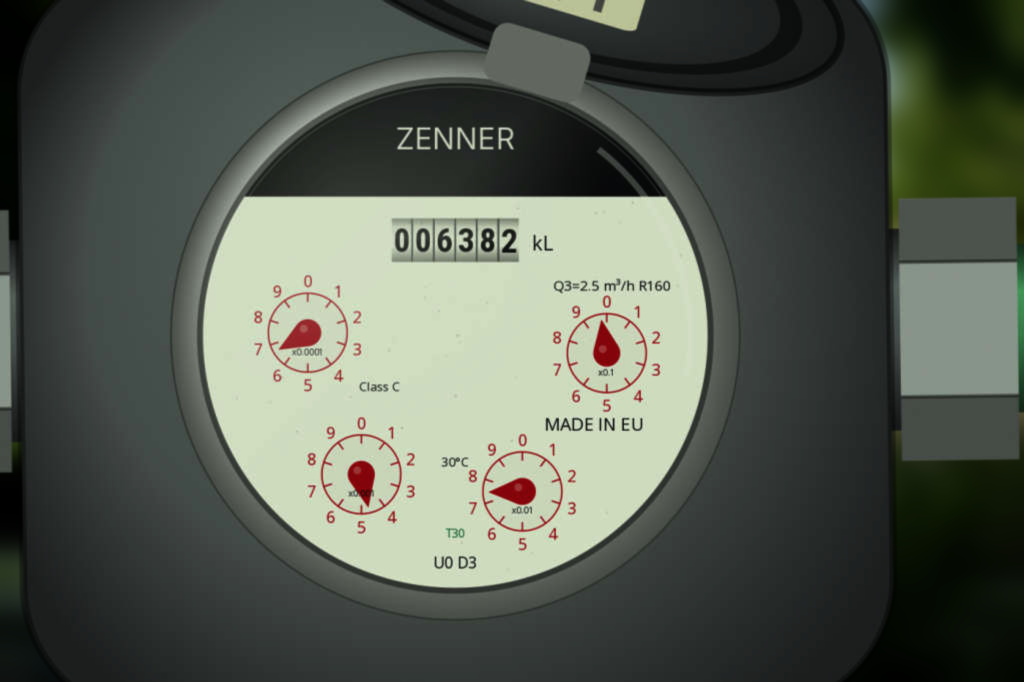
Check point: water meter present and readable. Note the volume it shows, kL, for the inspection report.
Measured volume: 6381.9746 kL
